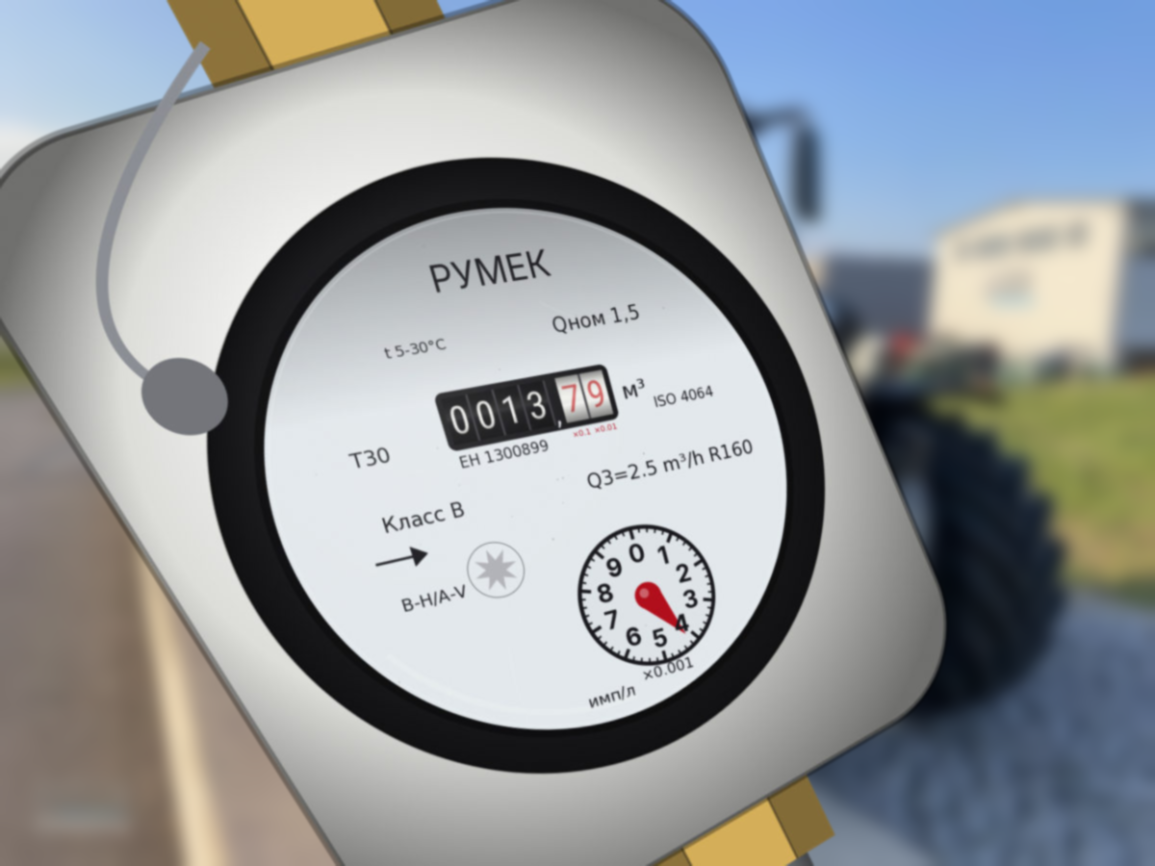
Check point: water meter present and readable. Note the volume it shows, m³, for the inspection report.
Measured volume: 13.794 m³
